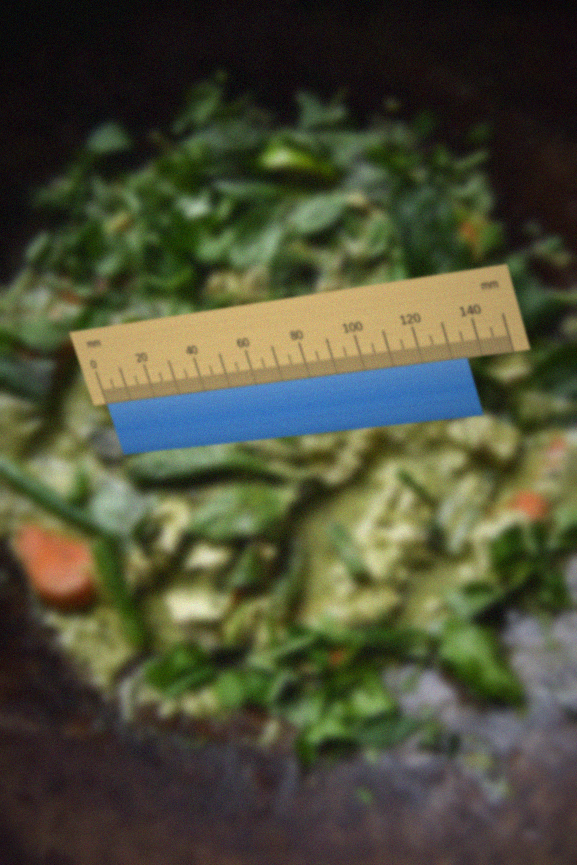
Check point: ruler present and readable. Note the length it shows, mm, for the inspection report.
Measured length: 135 mm
